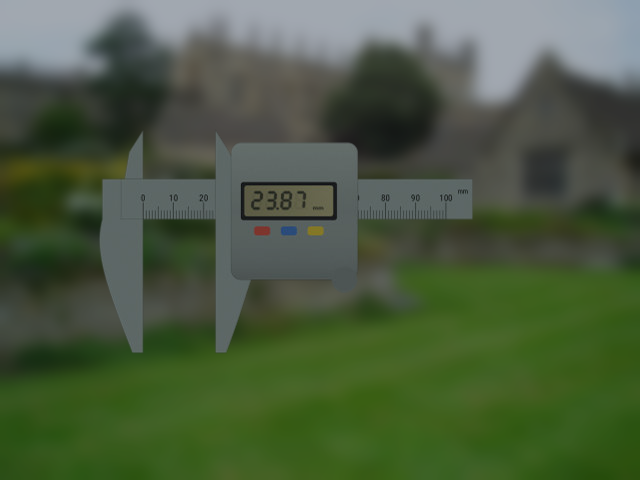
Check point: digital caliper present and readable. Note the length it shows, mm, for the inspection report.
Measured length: 23.87 mm
